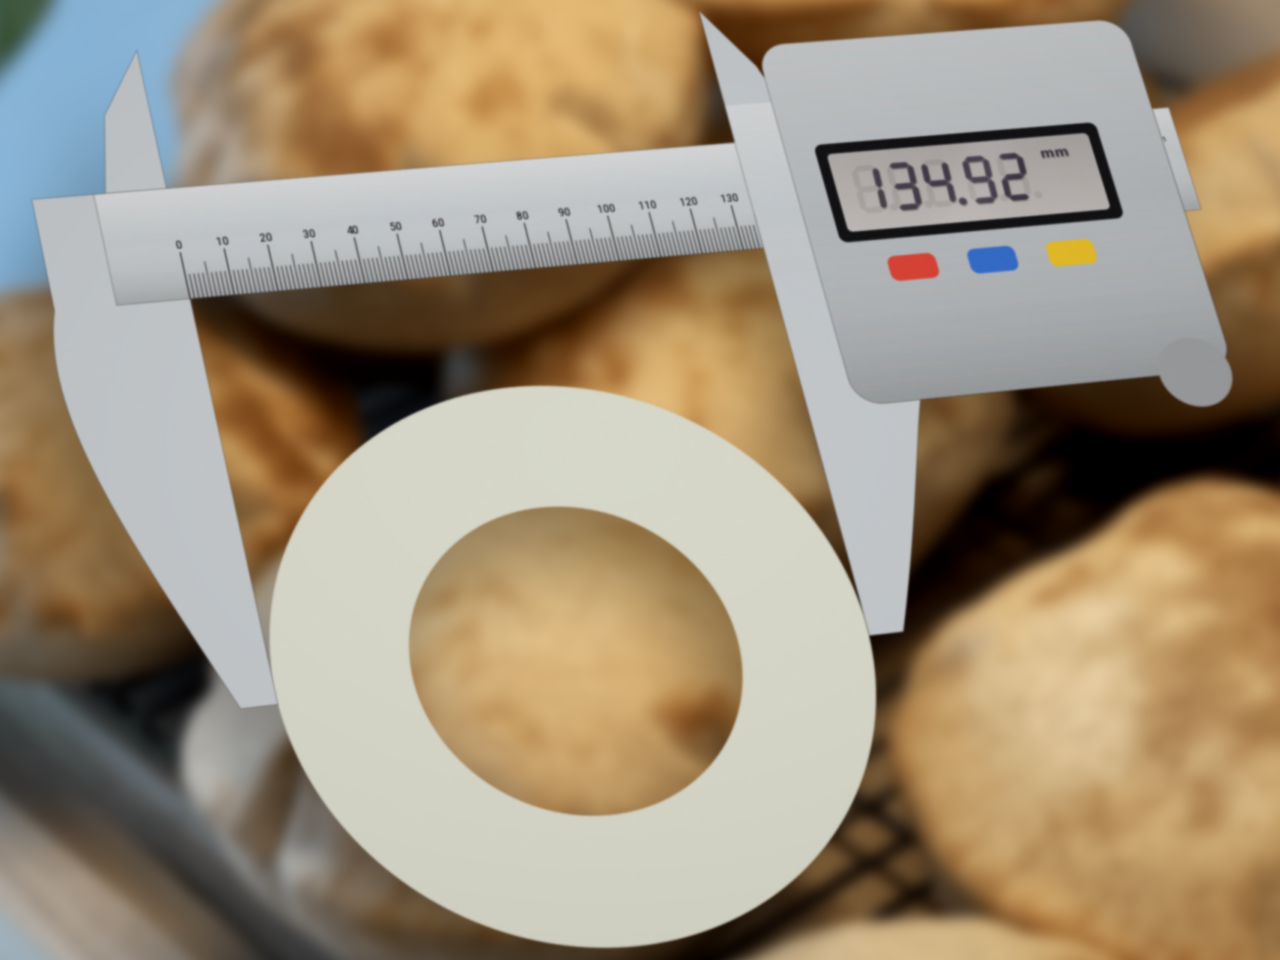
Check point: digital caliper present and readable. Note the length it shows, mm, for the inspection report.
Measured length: 134.92 mm
